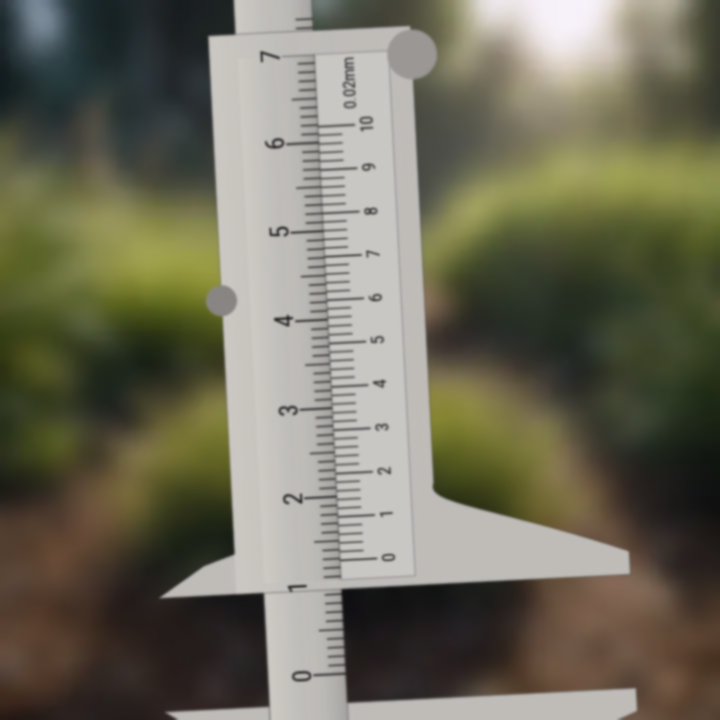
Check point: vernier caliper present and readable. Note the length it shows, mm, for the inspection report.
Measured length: 12.8 mm
